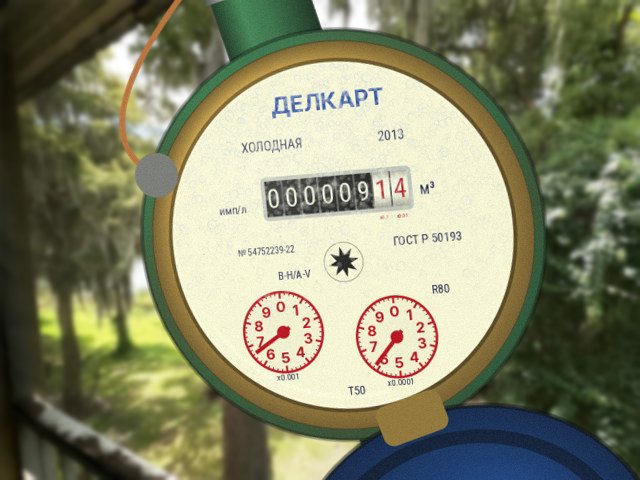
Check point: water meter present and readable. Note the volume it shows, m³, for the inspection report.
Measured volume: 9.1466 m³
